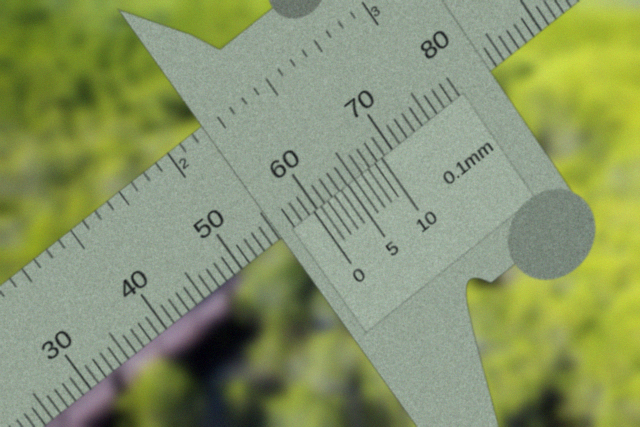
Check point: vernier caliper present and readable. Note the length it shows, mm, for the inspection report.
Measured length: 59.6 mm
